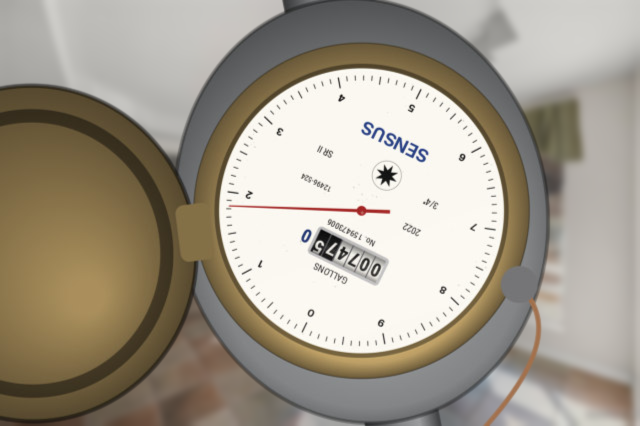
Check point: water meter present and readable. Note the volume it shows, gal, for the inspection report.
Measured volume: 74751.8 gal
